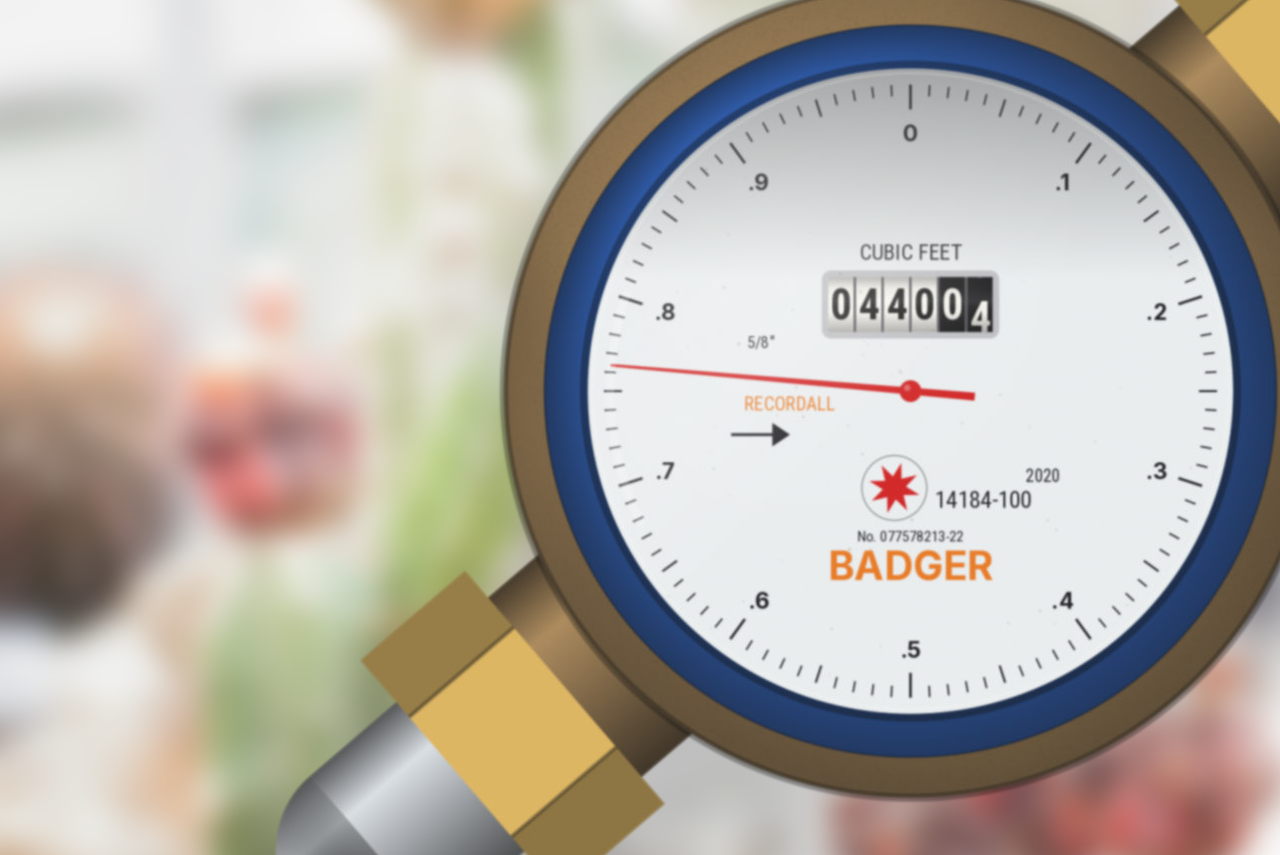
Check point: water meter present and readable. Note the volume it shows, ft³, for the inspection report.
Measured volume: 44003.76 ft³
